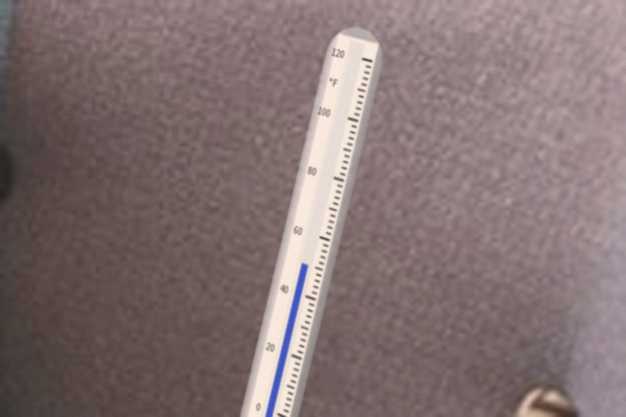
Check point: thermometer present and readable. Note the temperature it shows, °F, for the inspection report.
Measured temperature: 50 °F
